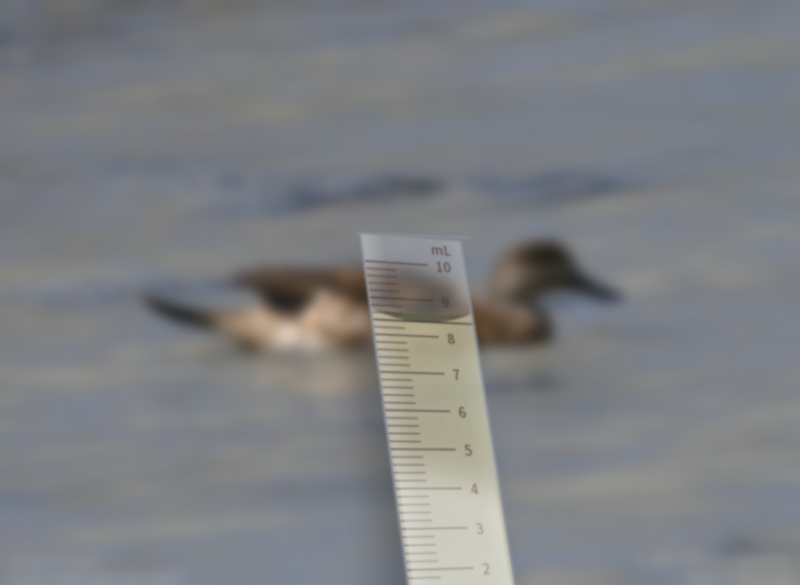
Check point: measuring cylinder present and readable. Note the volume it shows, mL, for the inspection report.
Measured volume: 8.4 mL
